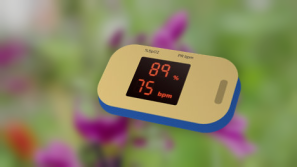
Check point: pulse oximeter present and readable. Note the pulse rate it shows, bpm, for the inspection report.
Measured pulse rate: 75 bpm
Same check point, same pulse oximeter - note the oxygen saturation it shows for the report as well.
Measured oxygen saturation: 89 %
